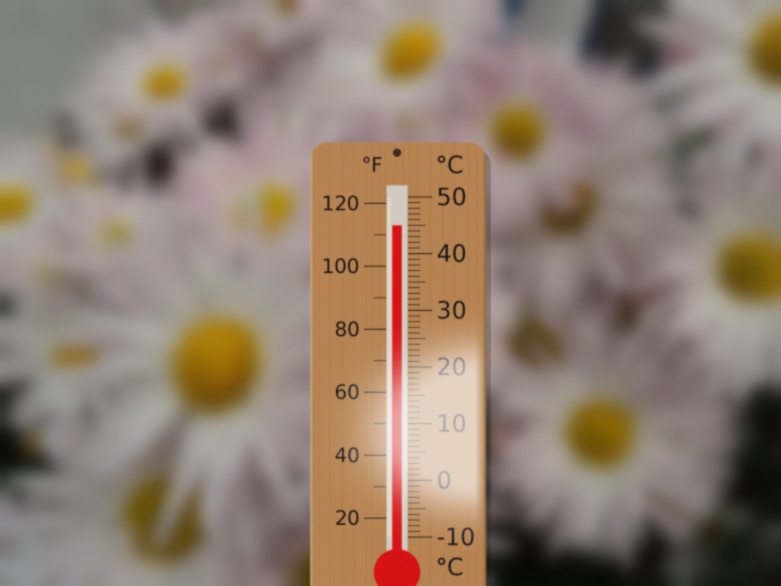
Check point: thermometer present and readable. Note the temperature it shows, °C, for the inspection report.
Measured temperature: 45 °C
